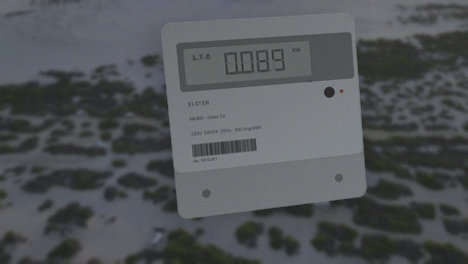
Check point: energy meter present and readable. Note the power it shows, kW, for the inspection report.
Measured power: 0.089 kW
